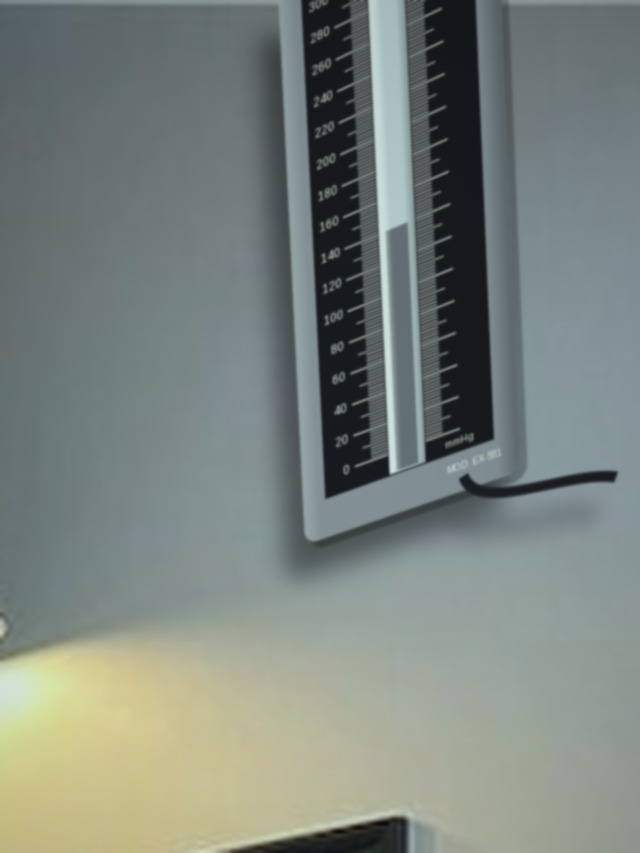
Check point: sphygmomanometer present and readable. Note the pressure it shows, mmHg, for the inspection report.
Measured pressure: 140 mmHg
